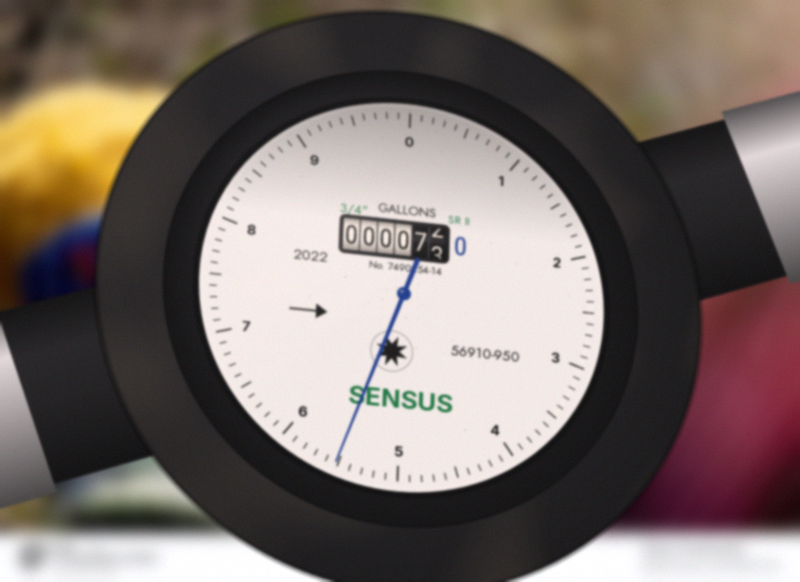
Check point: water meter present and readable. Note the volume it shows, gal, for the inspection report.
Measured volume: 725.5 gal
